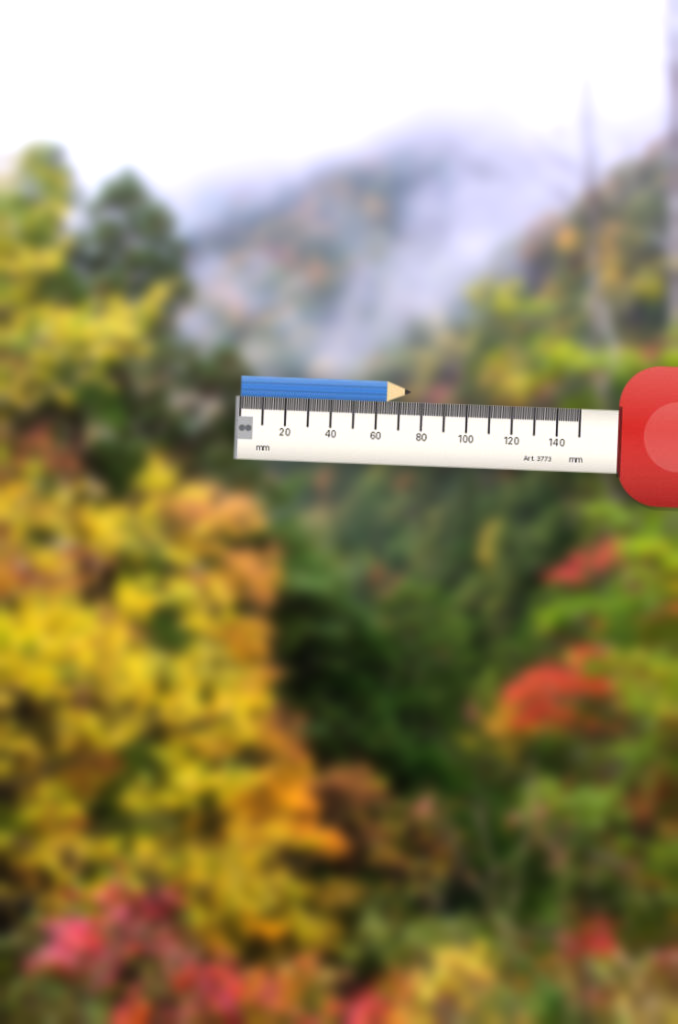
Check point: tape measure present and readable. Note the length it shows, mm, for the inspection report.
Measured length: 75 mm
